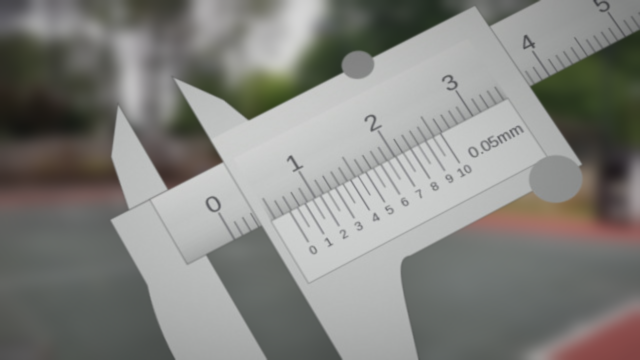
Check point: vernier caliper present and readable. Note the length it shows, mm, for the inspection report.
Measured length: 6.8 mm
